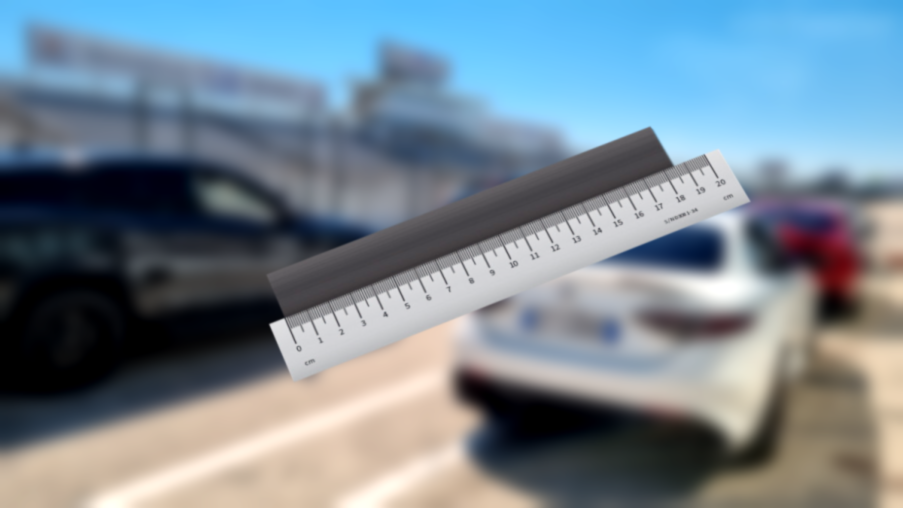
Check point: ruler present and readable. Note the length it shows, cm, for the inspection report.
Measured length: 18.5 cm
